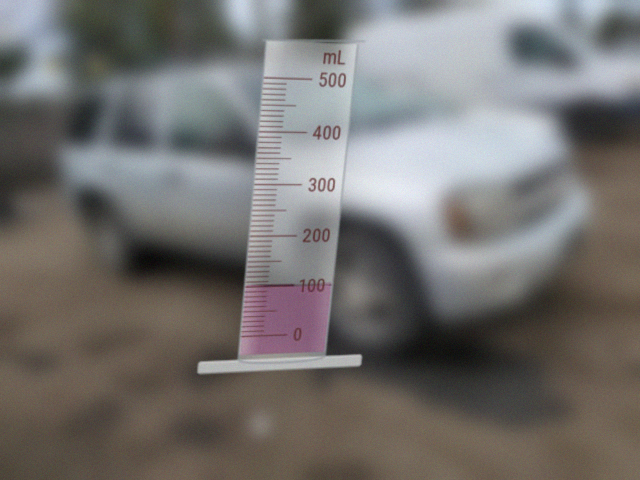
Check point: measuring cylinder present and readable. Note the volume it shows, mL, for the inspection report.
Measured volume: 100 mL
